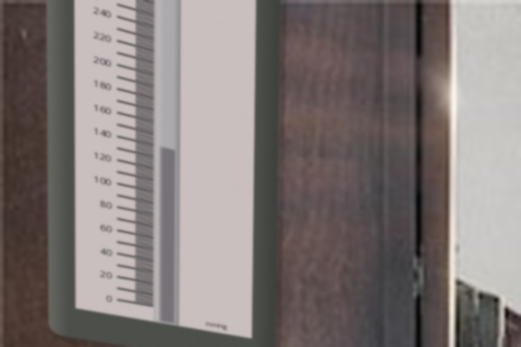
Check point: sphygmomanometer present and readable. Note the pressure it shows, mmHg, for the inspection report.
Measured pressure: 140 mmHg
